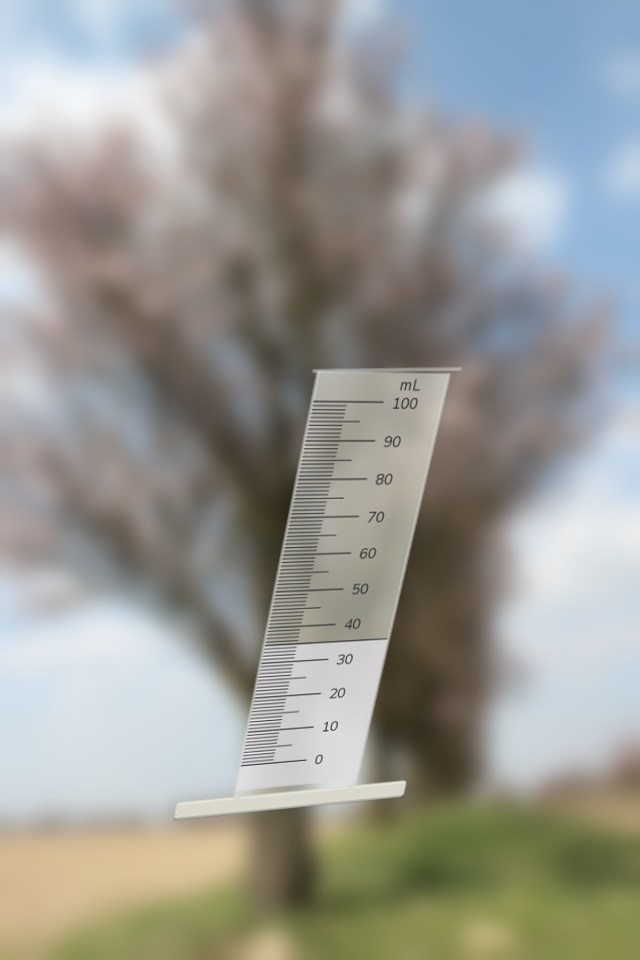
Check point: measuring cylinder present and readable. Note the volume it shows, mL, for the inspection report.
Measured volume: 35 mL
